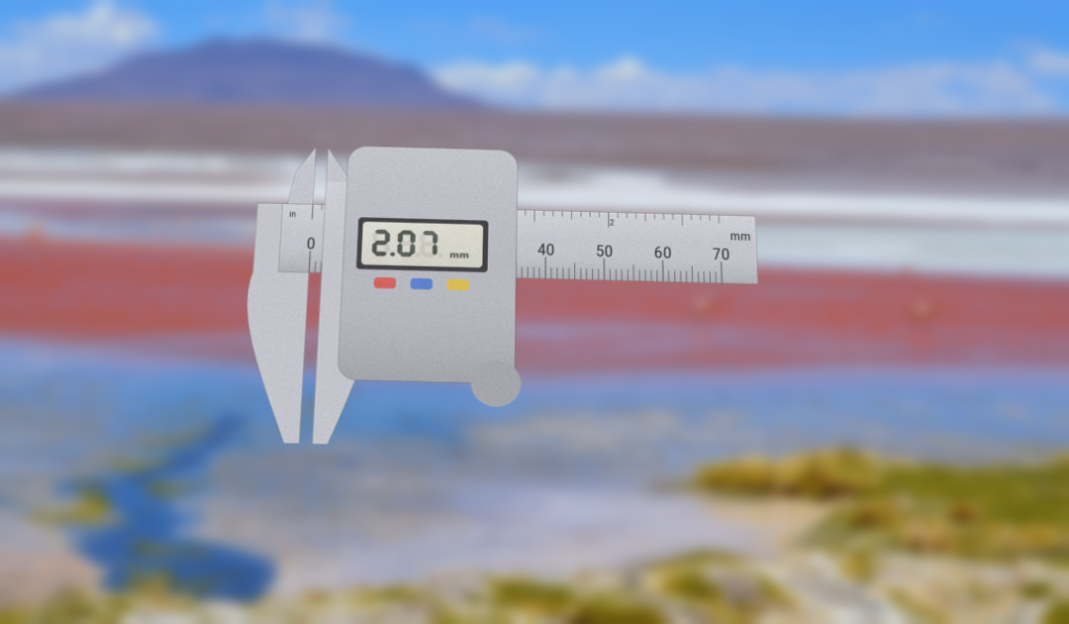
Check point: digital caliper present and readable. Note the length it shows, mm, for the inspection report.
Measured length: 2.07 mm
